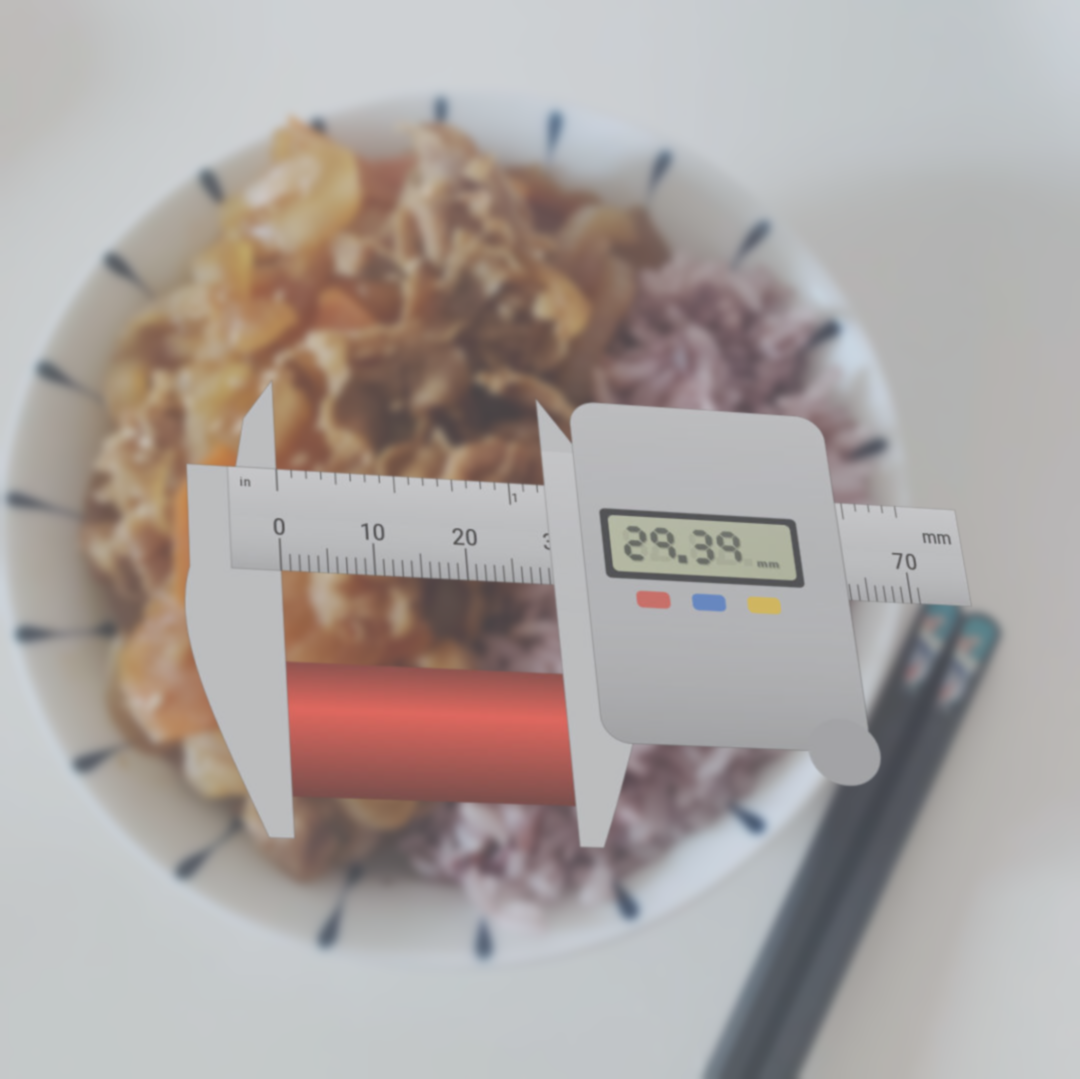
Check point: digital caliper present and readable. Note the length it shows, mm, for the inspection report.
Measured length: 29.39 mm
